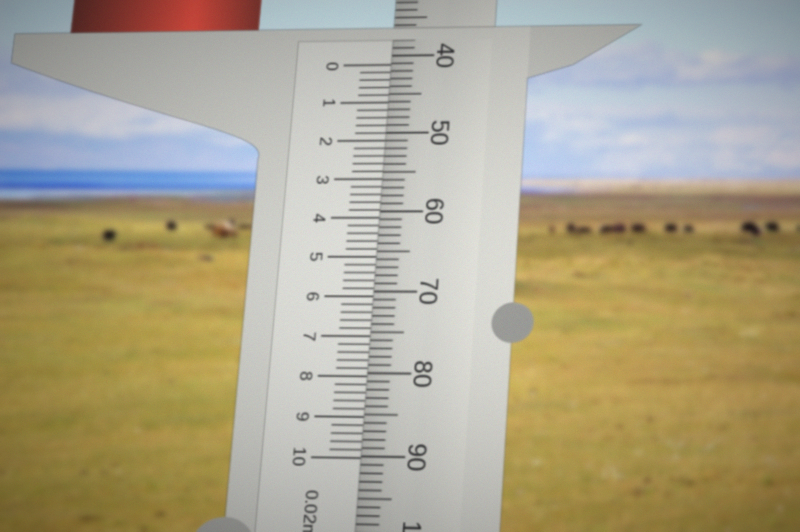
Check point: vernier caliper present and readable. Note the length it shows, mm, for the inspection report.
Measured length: 41.2 mm
